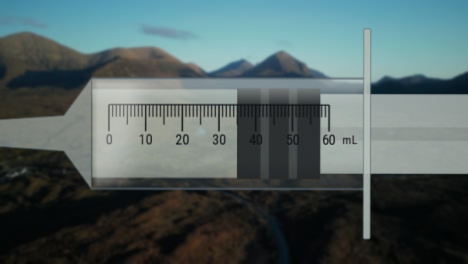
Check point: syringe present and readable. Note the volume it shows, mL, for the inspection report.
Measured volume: 35 mL
